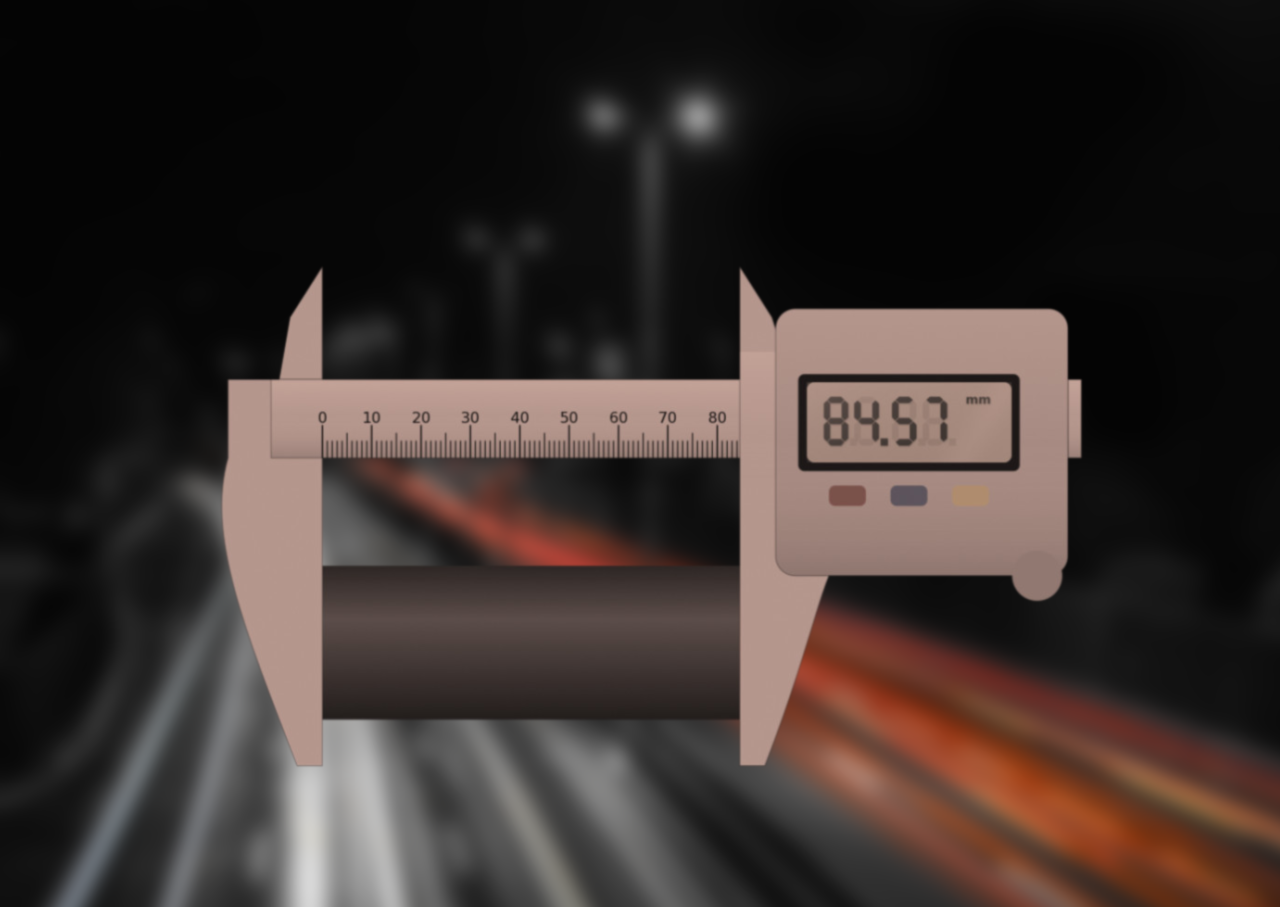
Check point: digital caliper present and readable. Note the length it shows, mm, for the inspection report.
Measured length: 84.57 mm
